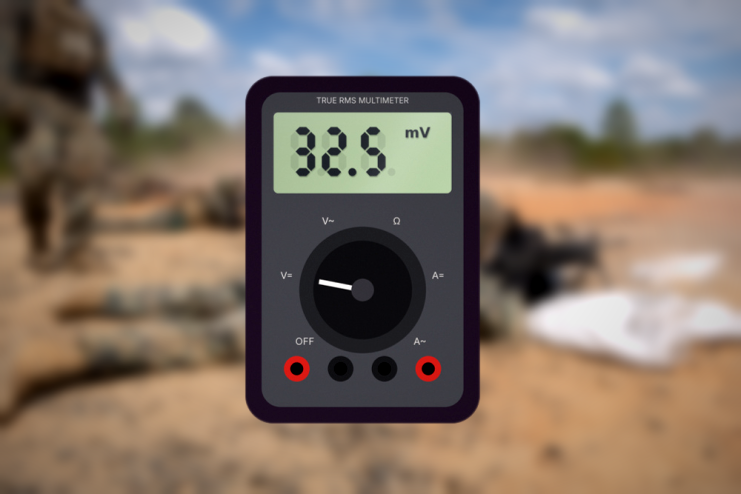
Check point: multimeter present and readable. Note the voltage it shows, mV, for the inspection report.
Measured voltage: 32.5 mV
